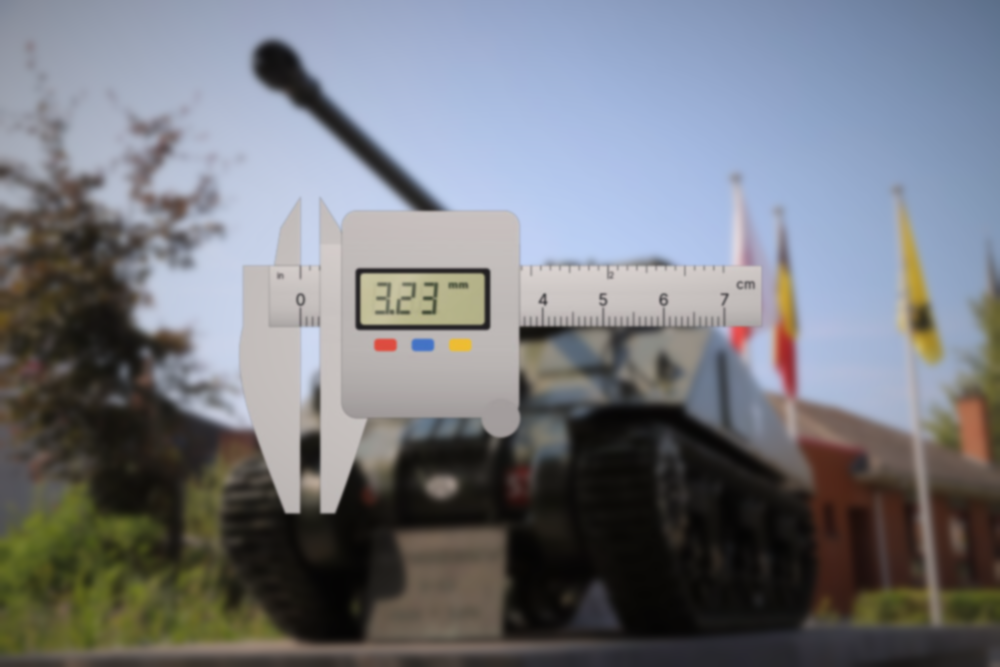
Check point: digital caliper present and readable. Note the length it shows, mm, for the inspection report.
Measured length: 3.23 mm
